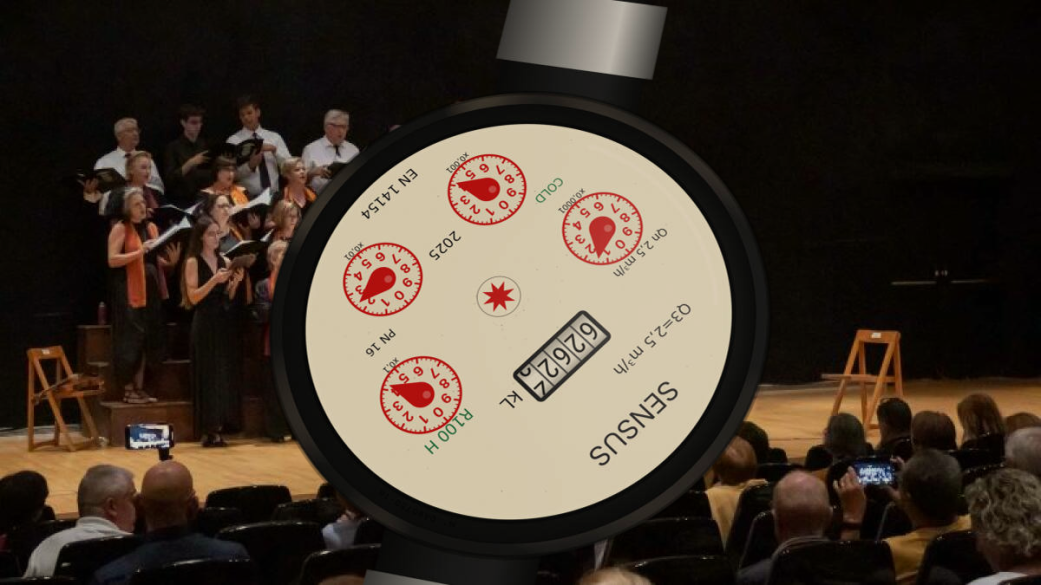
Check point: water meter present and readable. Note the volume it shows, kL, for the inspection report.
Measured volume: 62622.4241 kL
